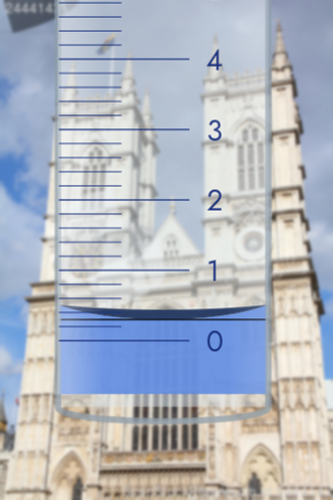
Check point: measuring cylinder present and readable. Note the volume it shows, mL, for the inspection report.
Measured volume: 0.3 mL
